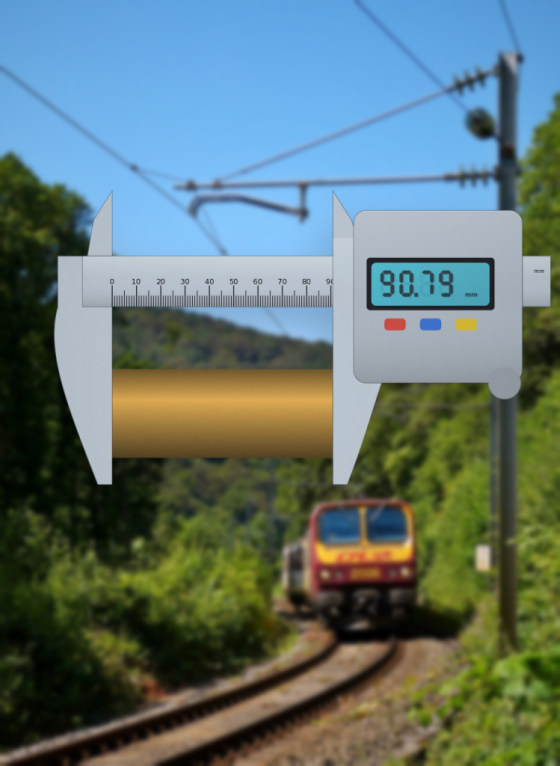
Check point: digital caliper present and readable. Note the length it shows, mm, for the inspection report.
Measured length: 90.79 mm
